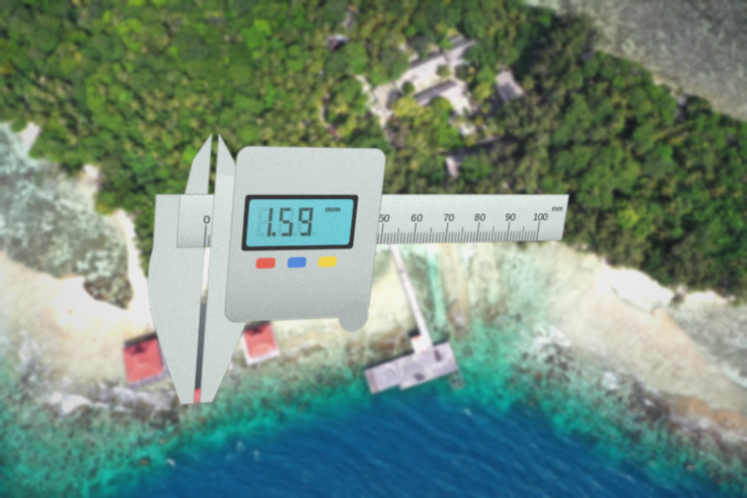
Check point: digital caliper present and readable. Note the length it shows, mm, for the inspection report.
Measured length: 1.59 mm
